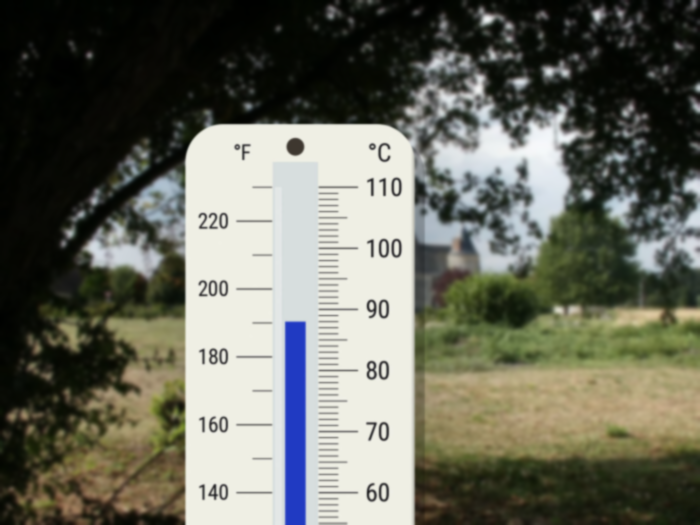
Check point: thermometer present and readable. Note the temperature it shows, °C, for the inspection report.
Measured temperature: 88 °C
